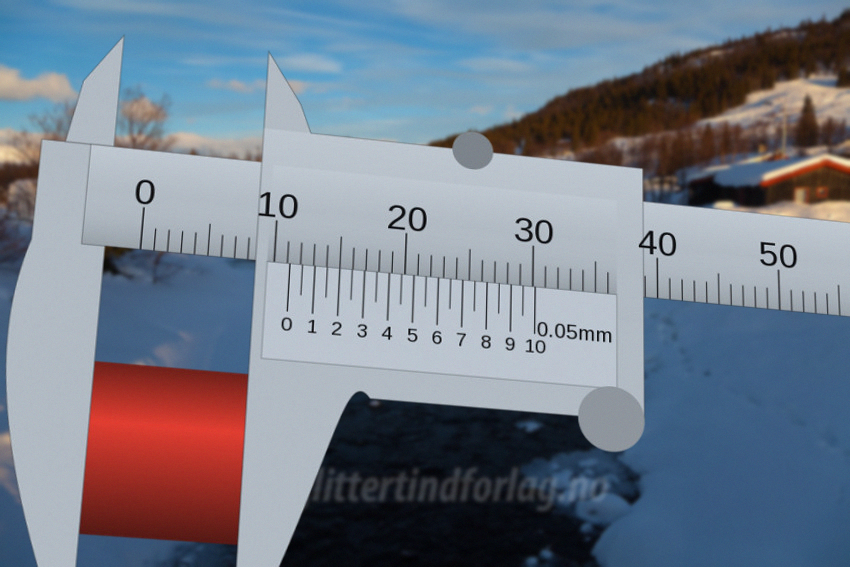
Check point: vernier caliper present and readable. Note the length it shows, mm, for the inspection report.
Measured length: 11.2 mm
